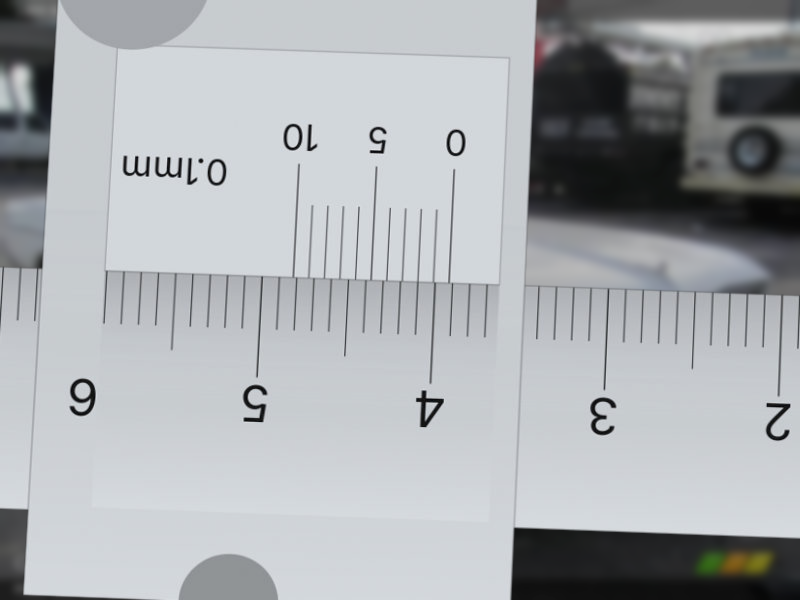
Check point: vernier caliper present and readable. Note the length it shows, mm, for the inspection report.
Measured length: 39.2 mm
